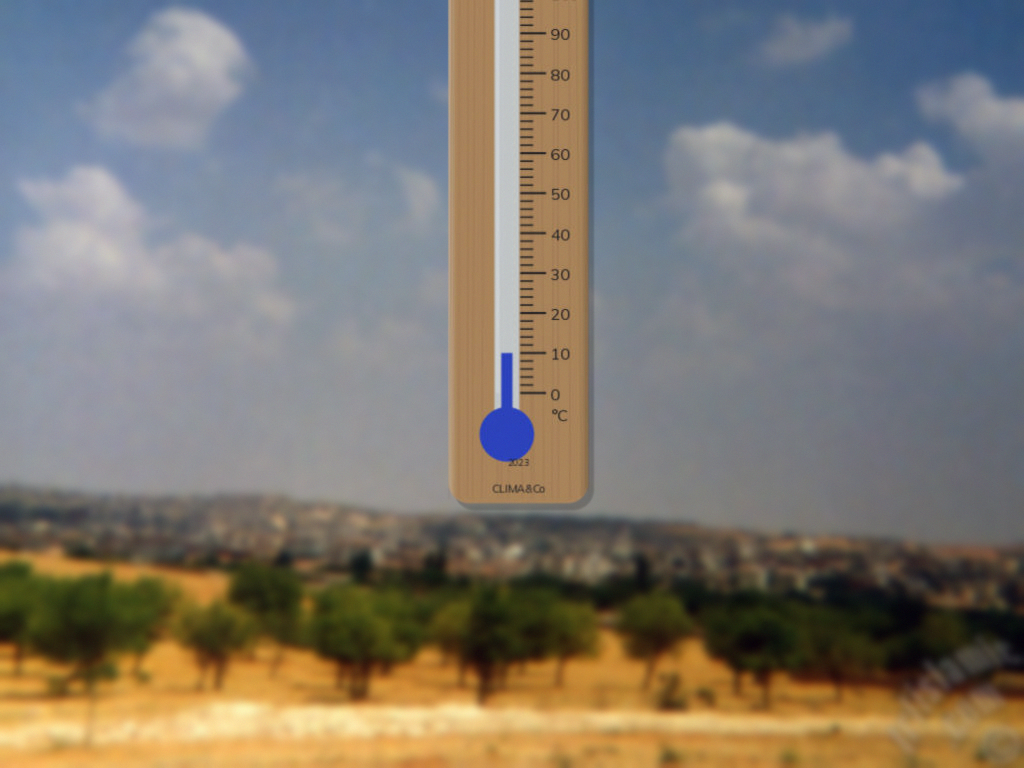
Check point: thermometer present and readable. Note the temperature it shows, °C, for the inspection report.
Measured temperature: 10 °C
